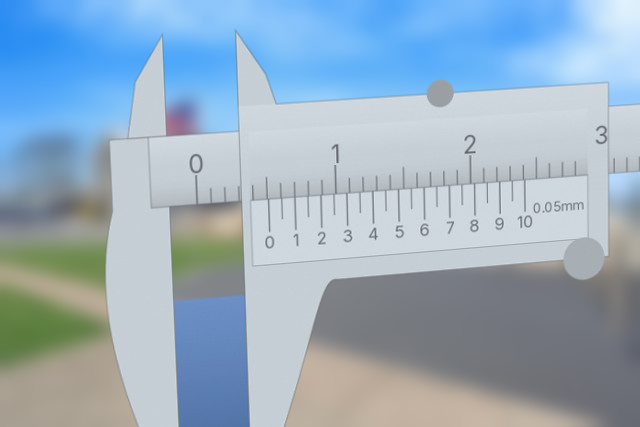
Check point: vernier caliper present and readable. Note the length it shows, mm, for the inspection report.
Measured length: 5.1 mm
